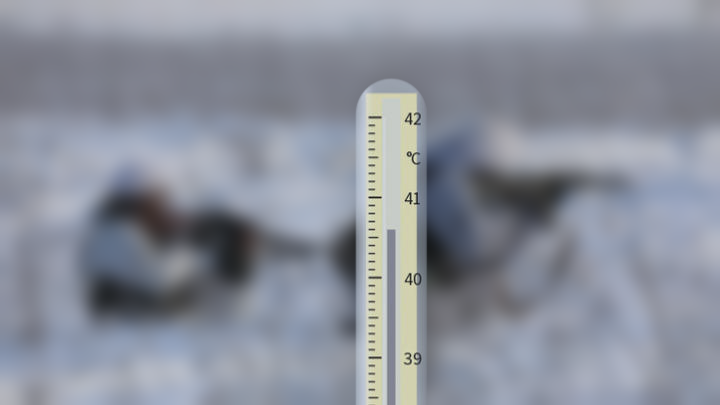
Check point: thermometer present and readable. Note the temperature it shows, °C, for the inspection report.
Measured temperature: 40.6 °C
